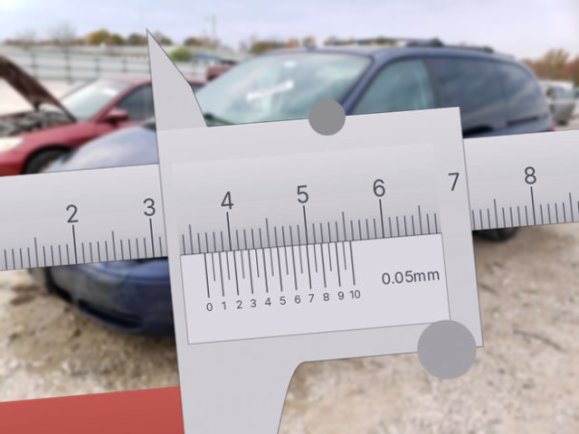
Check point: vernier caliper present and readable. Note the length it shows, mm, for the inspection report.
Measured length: 36.6 mm
